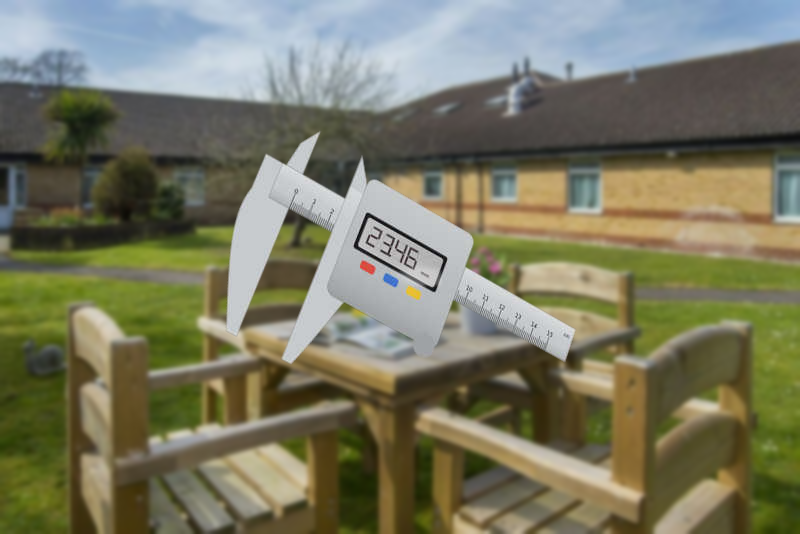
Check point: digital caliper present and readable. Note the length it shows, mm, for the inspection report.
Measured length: 23.46 mm
